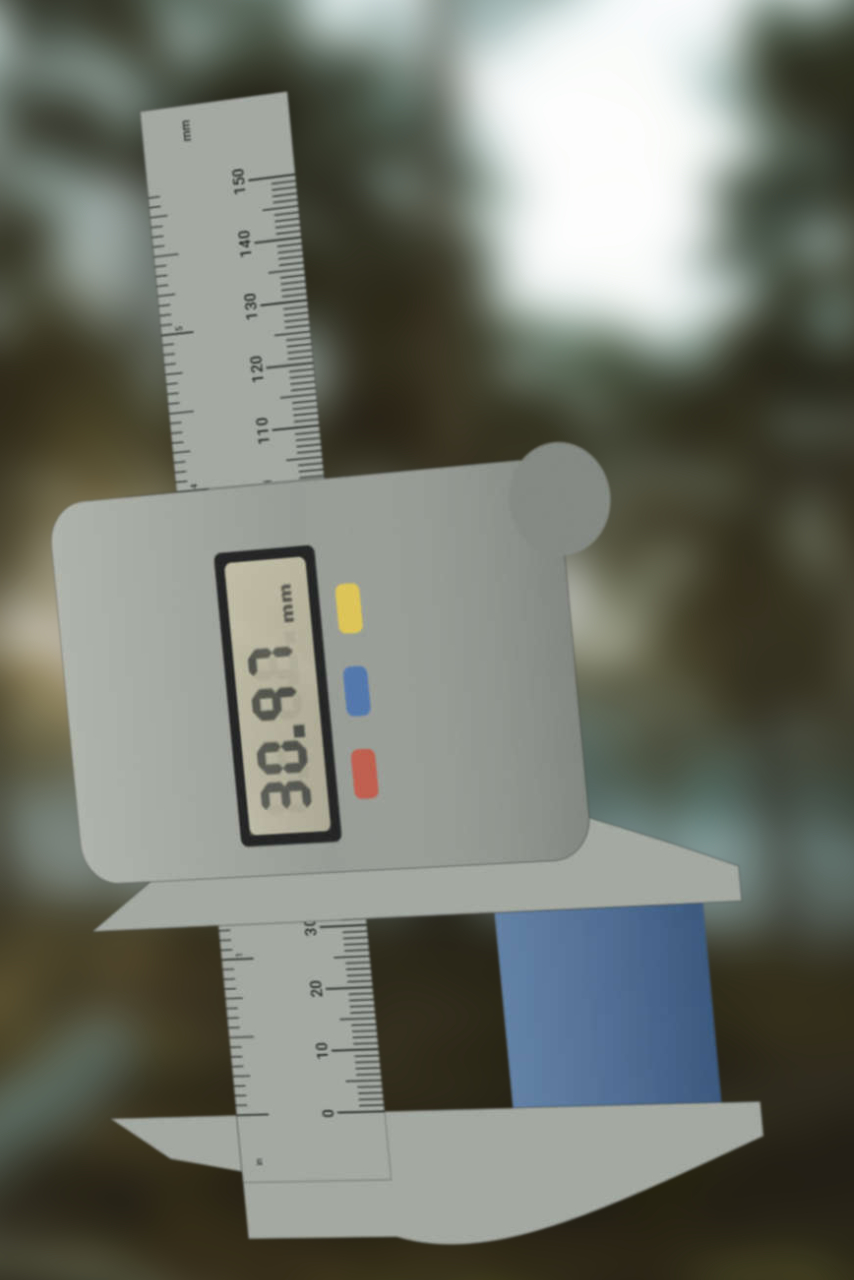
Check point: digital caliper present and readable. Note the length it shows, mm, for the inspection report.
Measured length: 30.97 mm
